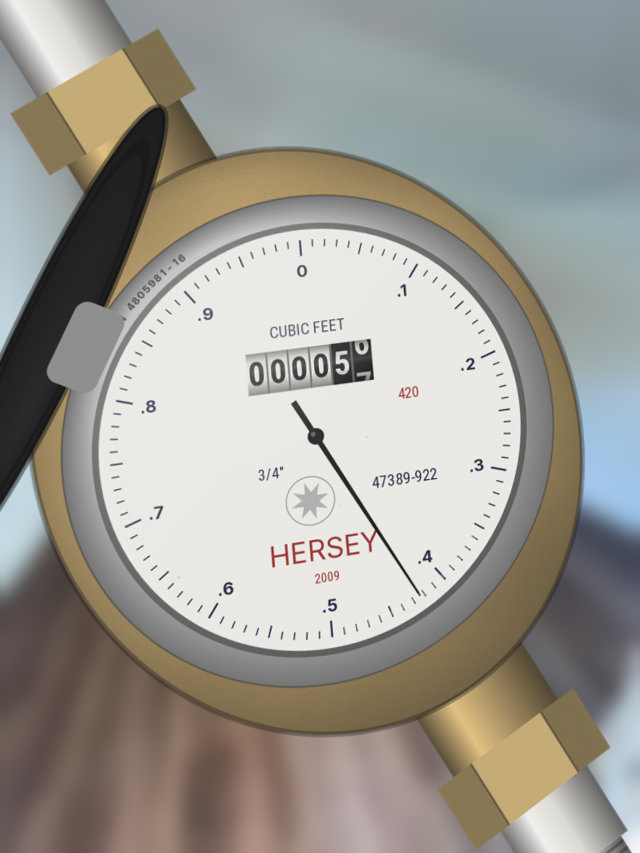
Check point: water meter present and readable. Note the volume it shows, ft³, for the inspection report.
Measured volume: 56.42 ft³
